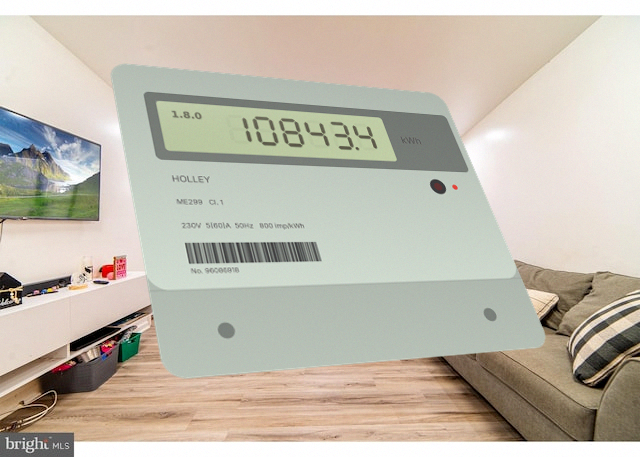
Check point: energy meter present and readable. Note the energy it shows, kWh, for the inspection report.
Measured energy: 10843.4 kWh
